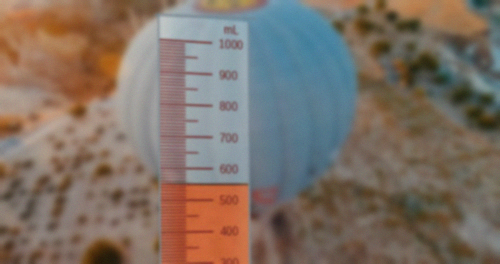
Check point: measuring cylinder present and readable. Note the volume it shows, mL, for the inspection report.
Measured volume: 550 mL
